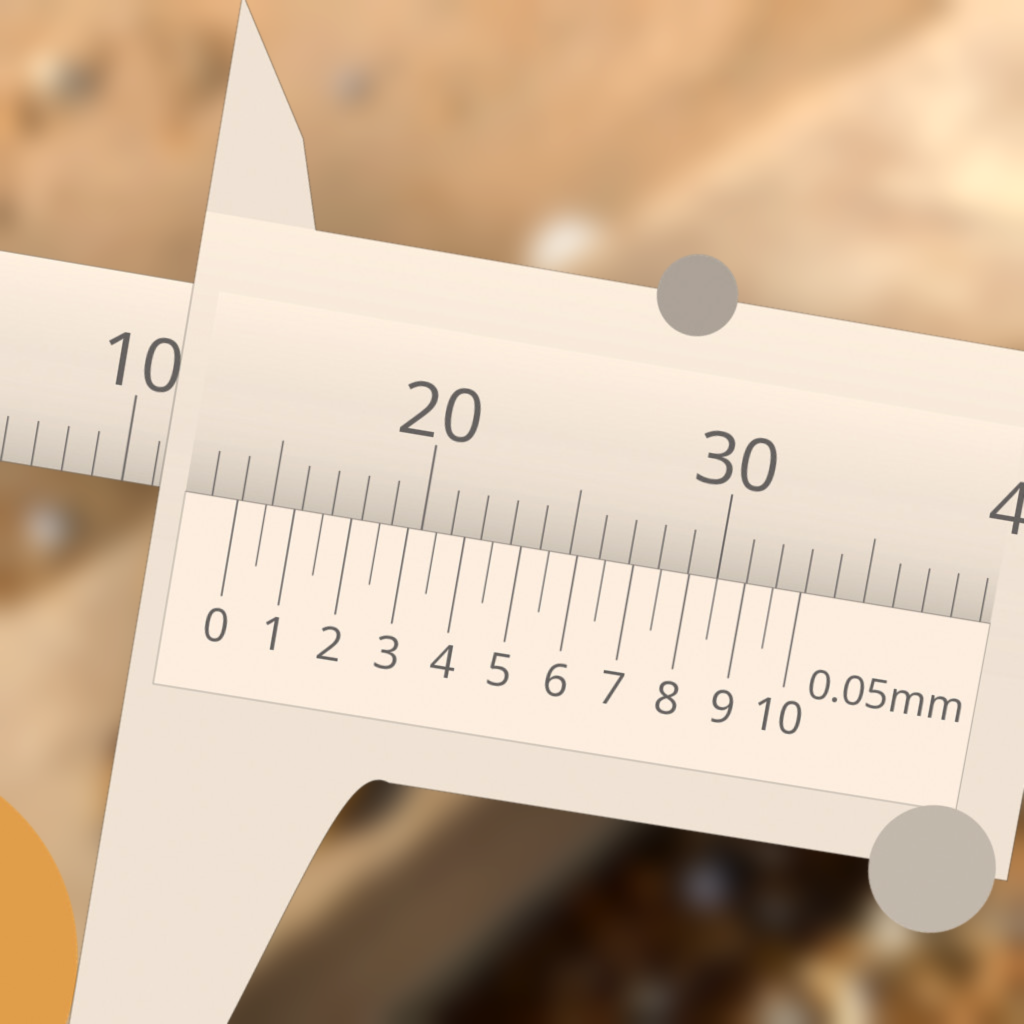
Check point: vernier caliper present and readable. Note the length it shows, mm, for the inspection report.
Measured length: 13.85 mm
